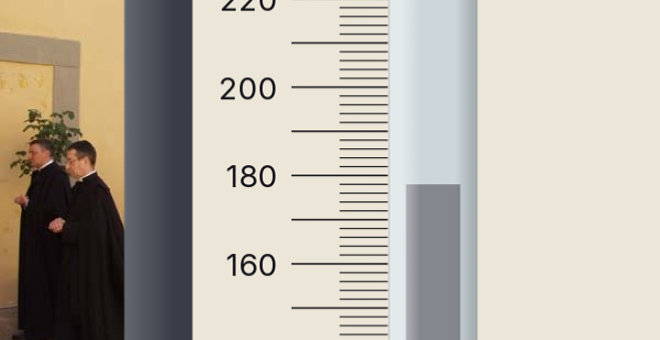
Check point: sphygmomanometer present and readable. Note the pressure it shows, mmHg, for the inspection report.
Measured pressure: 178 mmHg
